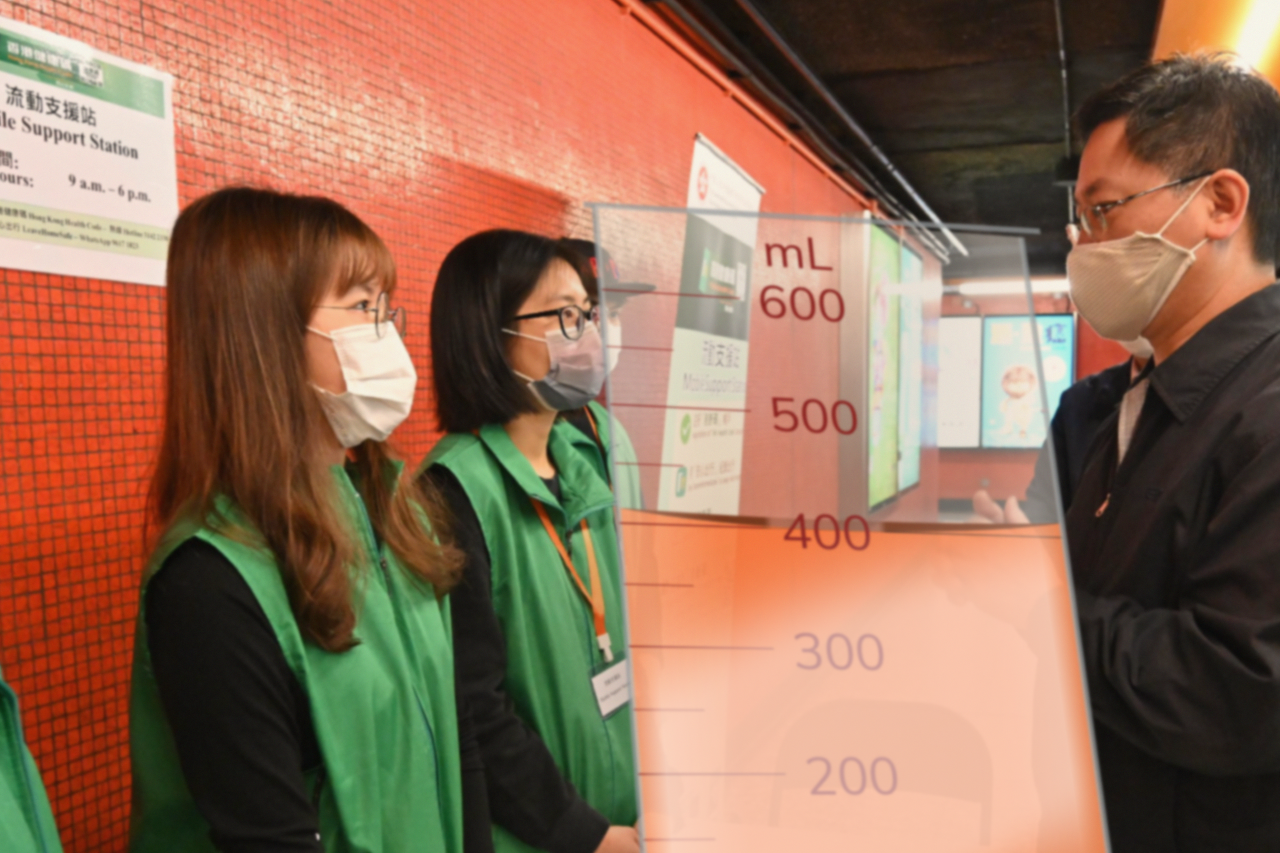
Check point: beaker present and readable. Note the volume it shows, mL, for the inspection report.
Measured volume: 400 mL
